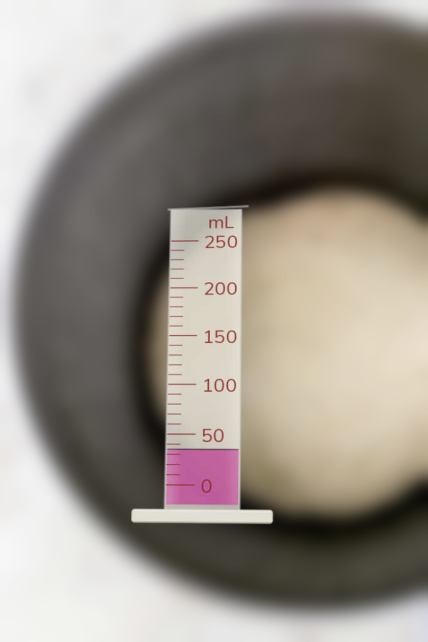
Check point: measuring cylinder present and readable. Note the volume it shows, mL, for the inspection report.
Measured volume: 35 mL
